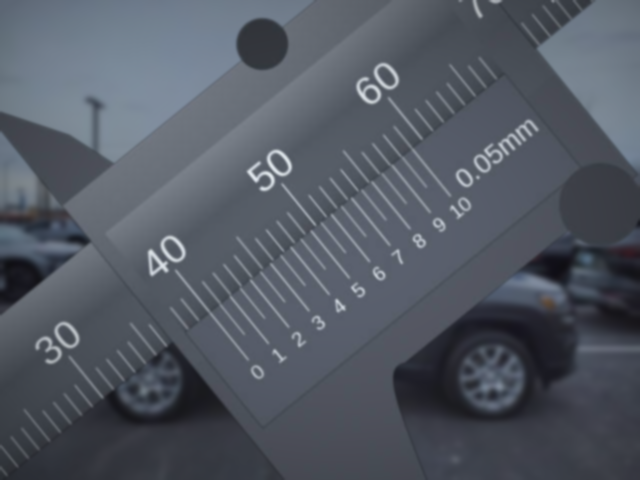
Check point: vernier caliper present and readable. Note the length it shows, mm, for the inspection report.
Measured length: 40.0 mm
